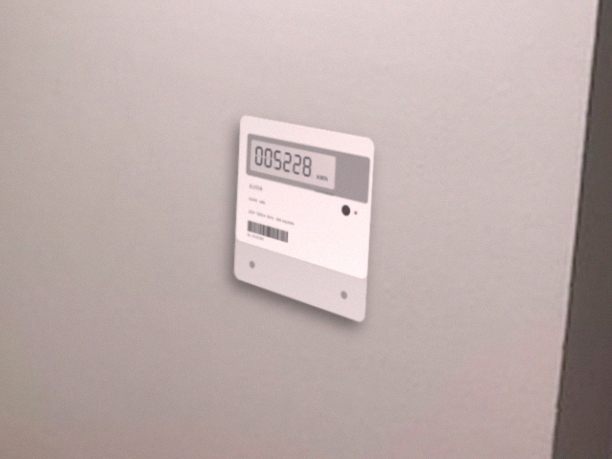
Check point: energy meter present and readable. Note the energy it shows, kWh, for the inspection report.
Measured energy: 5228 kWh
